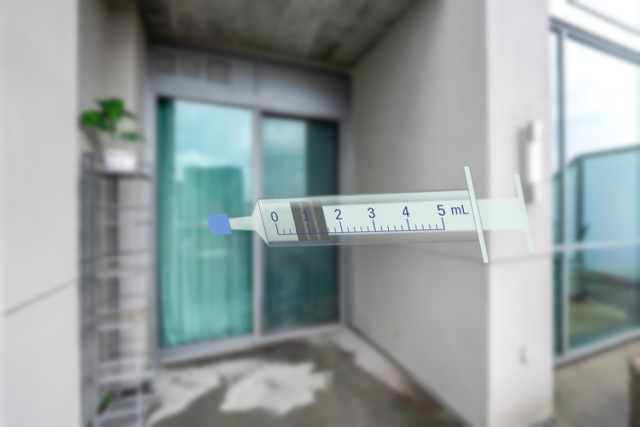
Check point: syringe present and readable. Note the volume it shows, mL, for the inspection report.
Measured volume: 0.6 mL
